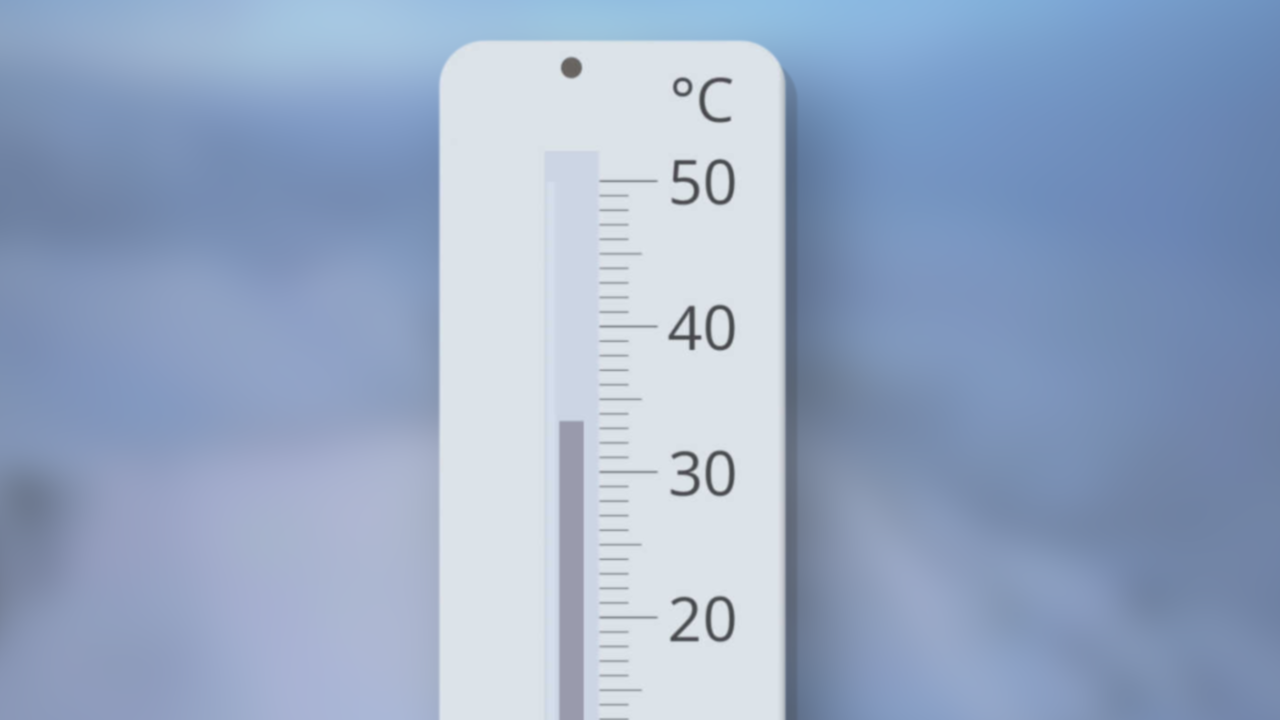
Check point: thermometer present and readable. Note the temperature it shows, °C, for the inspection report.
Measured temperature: 33.5 °C
